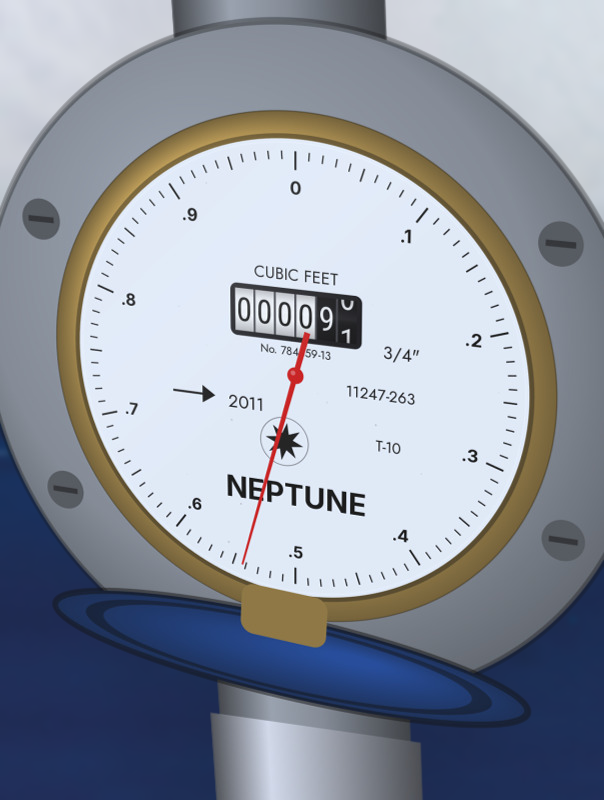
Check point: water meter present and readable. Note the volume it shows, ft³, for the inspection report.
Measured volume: 90.54 ft³
